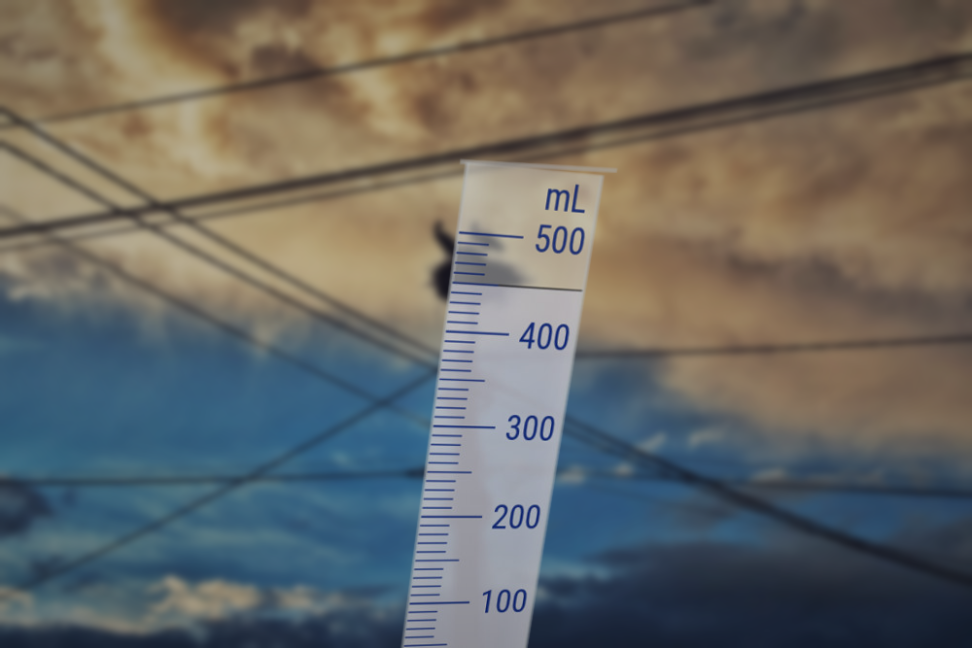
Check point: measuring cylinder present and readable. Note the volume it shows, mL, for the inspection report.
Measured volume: 450 mL
